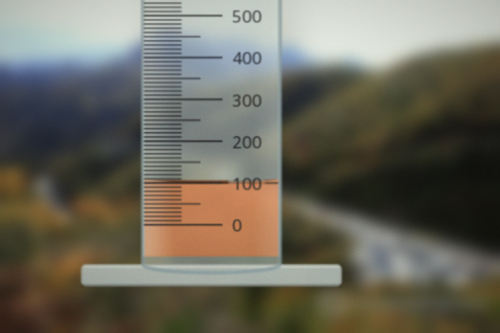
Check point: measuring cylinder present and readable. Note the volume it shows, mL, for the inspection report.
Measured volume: 100 mL
